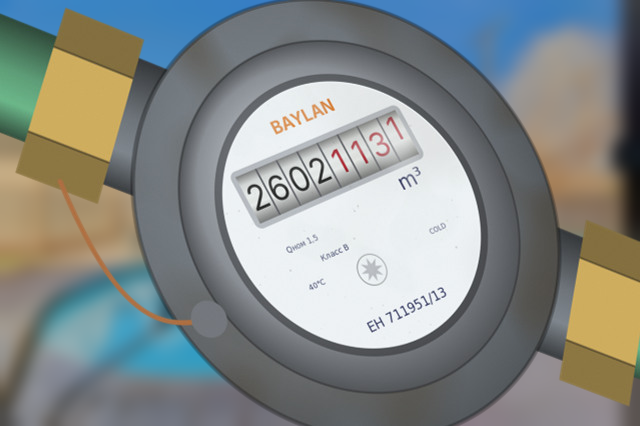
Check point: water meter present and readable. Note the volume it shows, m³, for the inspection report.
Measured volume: 2602.1131 m³
